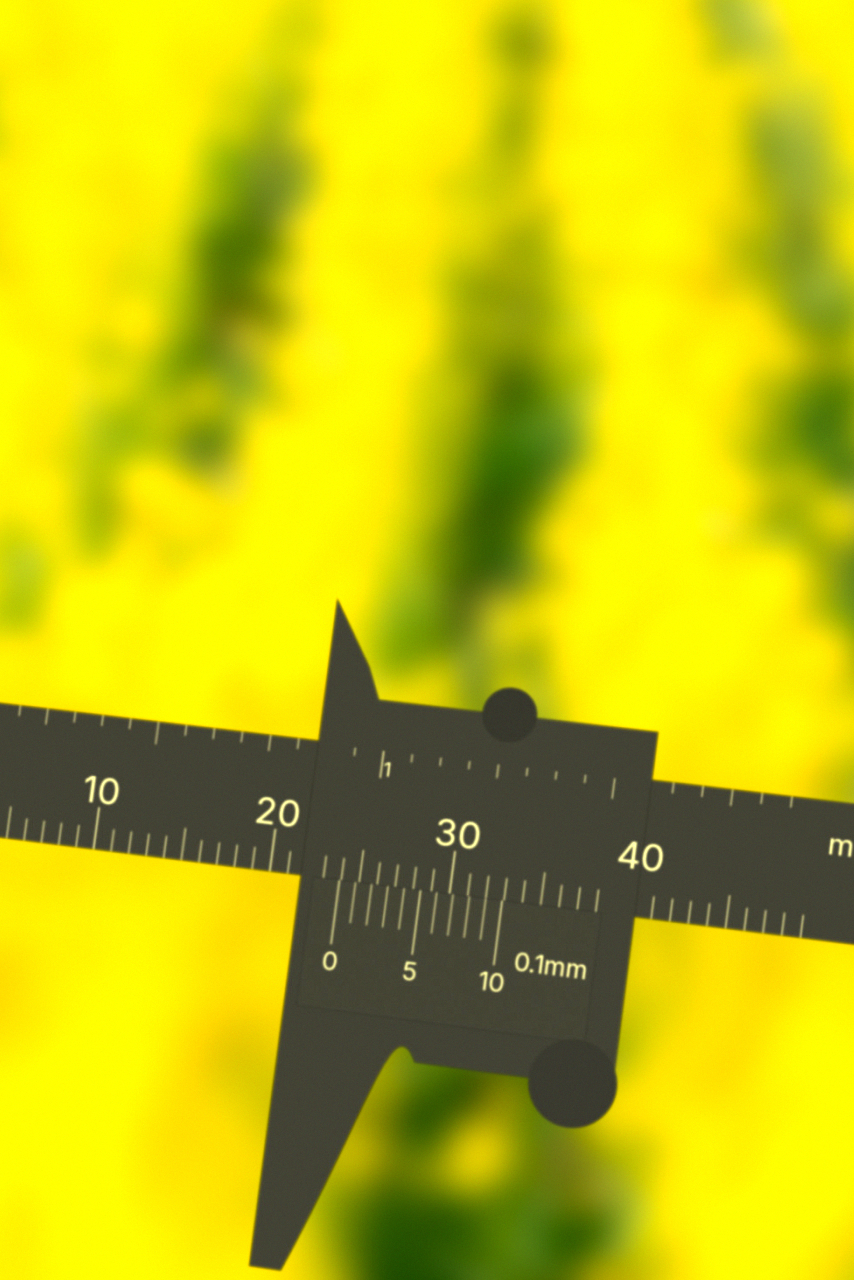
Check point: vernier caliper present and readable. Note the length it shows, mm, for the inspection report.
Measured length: 23.9 mm
